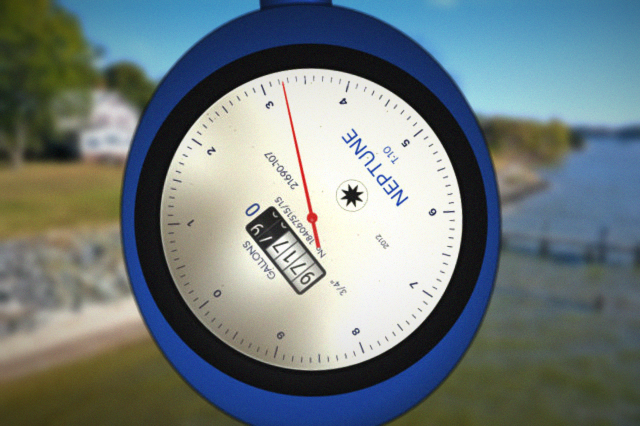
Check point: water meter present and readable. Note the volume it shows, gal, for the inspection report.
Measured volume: 9717793.2 gal
